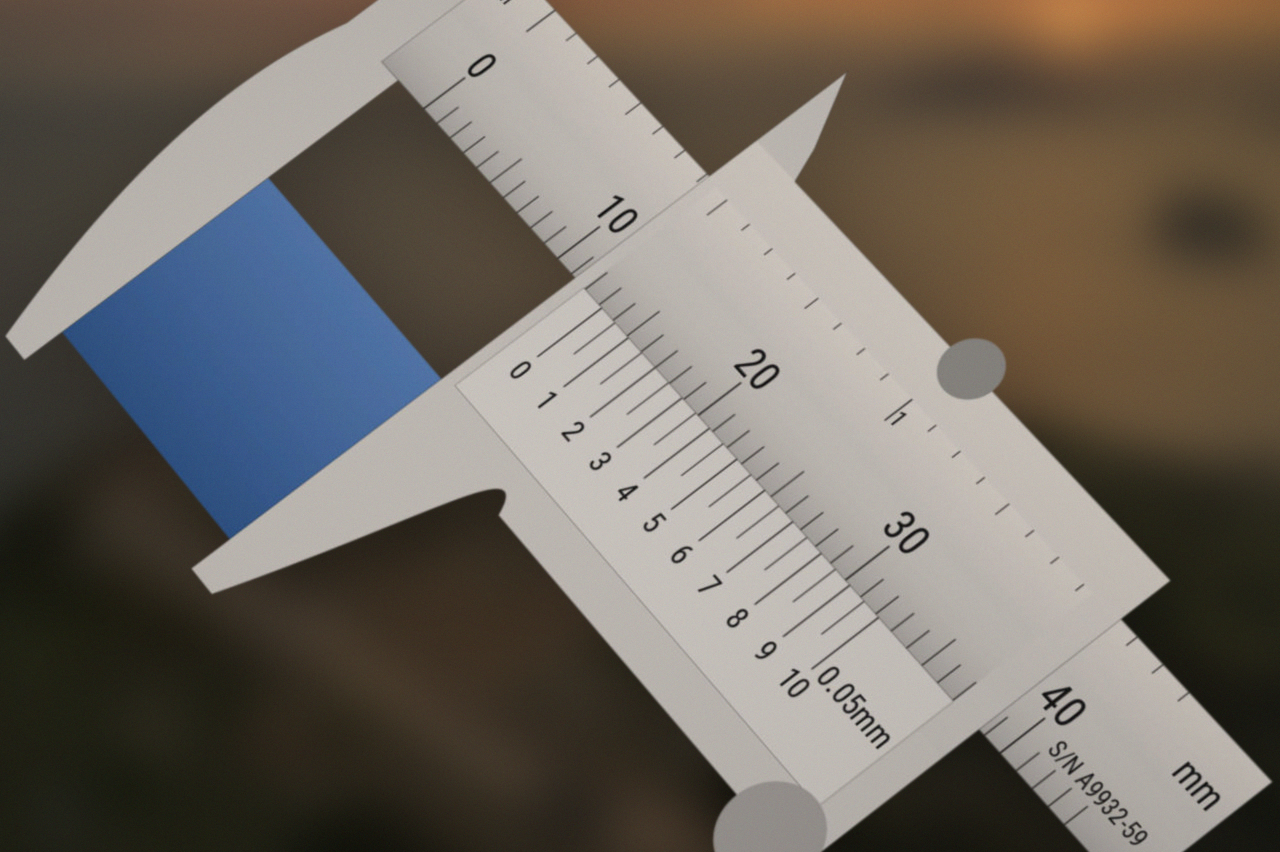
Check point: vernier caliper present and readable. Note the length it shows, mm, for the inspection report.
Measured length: 13.2 mm
